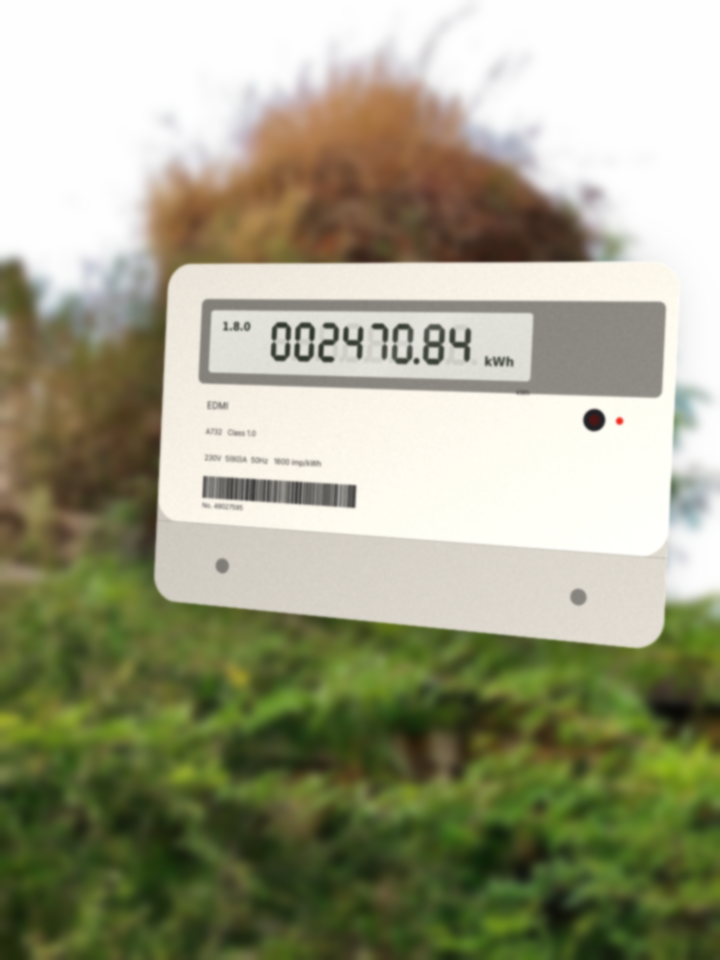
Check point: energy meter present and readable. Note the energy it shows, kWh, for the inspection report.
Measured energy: 2470.84 kWh
